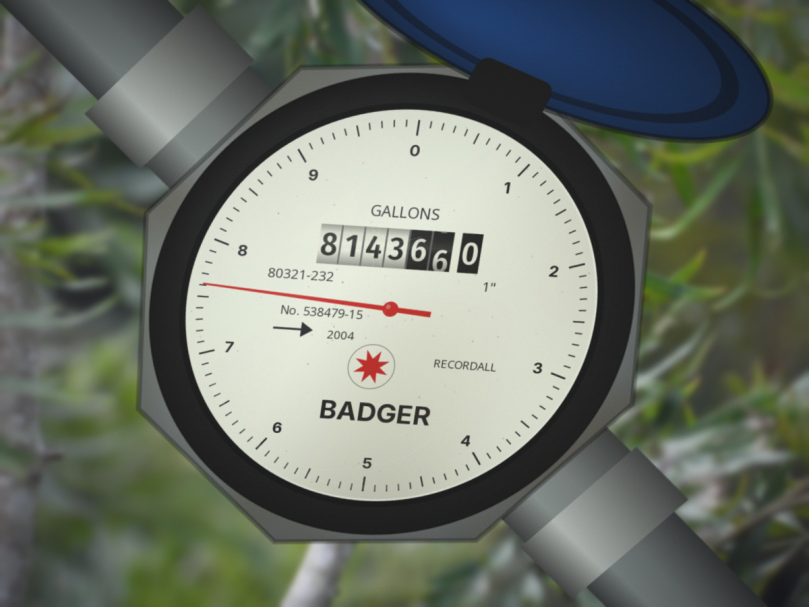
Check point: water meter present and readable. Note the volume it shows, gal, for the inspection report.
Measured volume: 8143657.6 gal
